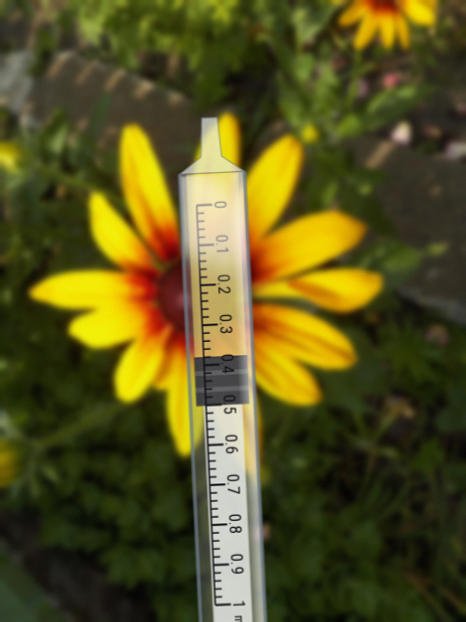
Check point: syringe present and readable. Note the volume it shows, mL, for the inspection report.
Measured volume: 0.38 mL
